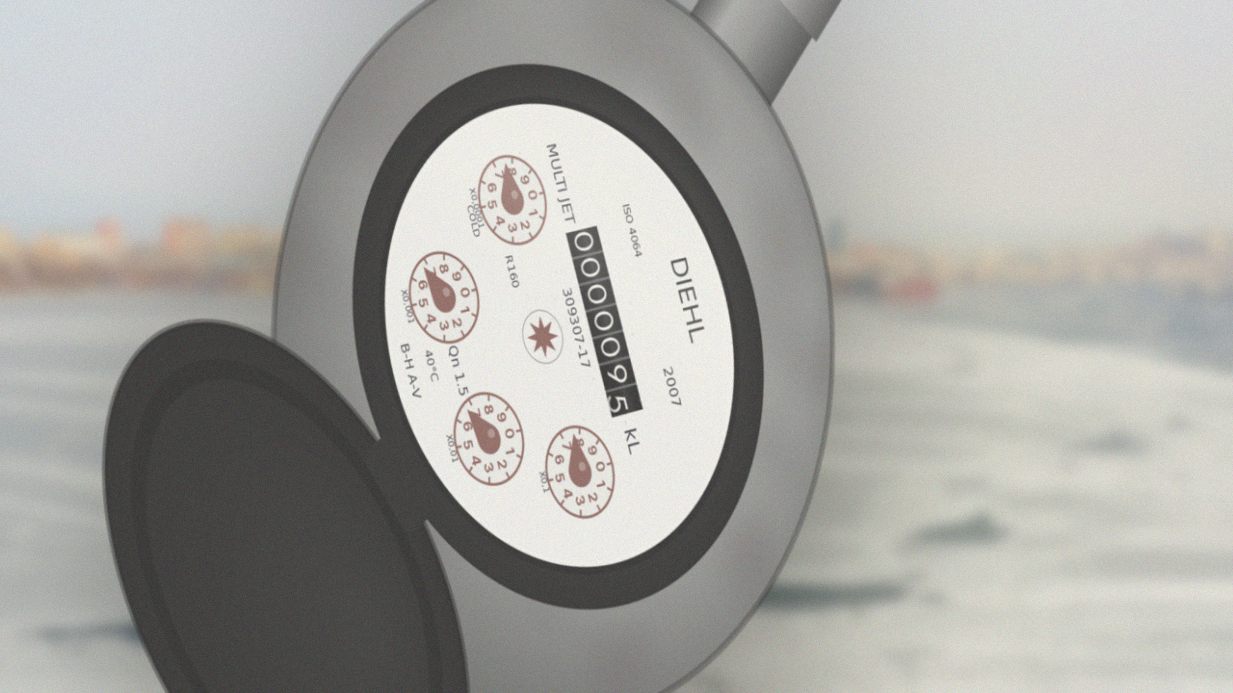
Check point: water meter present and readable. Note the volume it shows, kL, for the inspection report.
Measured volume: 94.7667 kL
